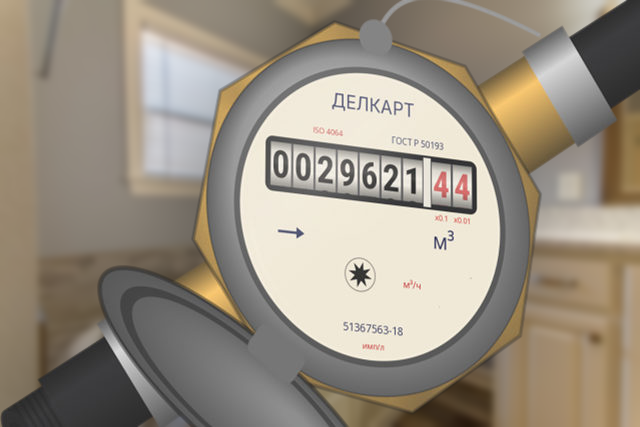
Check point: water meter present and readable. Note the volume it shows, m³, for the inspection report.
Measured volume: 29621.44 m³
